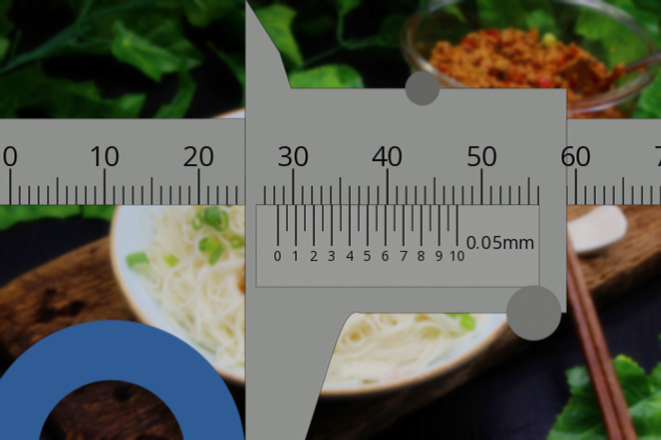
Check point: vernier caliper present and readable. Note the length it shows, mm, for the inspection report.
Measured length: 28.4 mm
